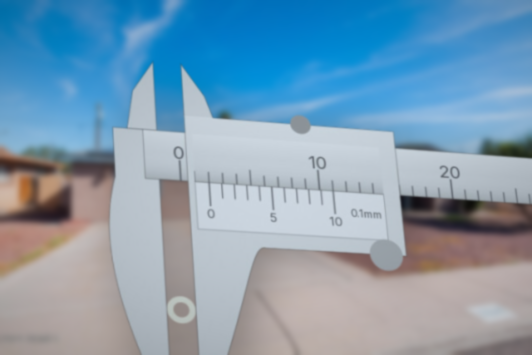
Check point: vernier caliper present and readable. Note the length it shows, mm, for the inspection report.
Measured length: 2.0 mm
